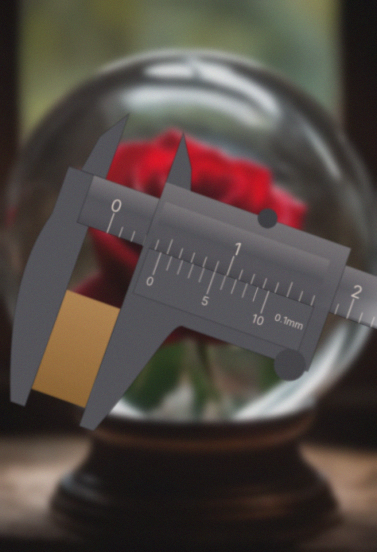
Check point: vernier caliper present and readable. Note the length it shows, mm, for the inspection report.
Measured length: 4.5 mm
